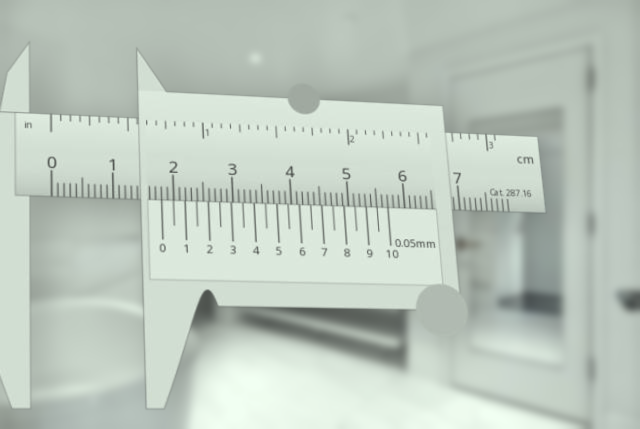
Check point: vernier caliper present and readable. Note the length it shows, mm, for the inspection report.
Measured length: 18.0 mm
